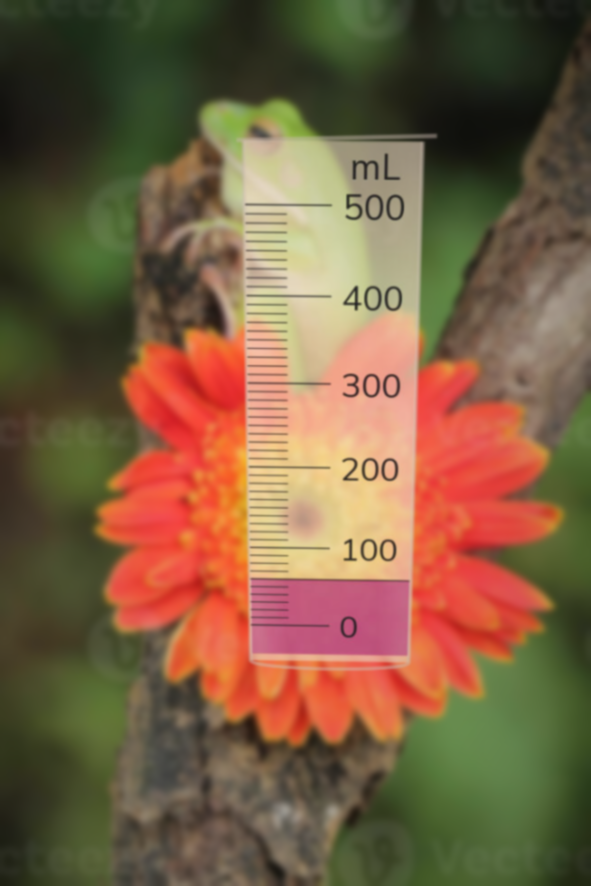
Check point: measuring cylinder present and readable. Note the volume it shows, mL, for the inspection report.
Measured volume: 60 mL
